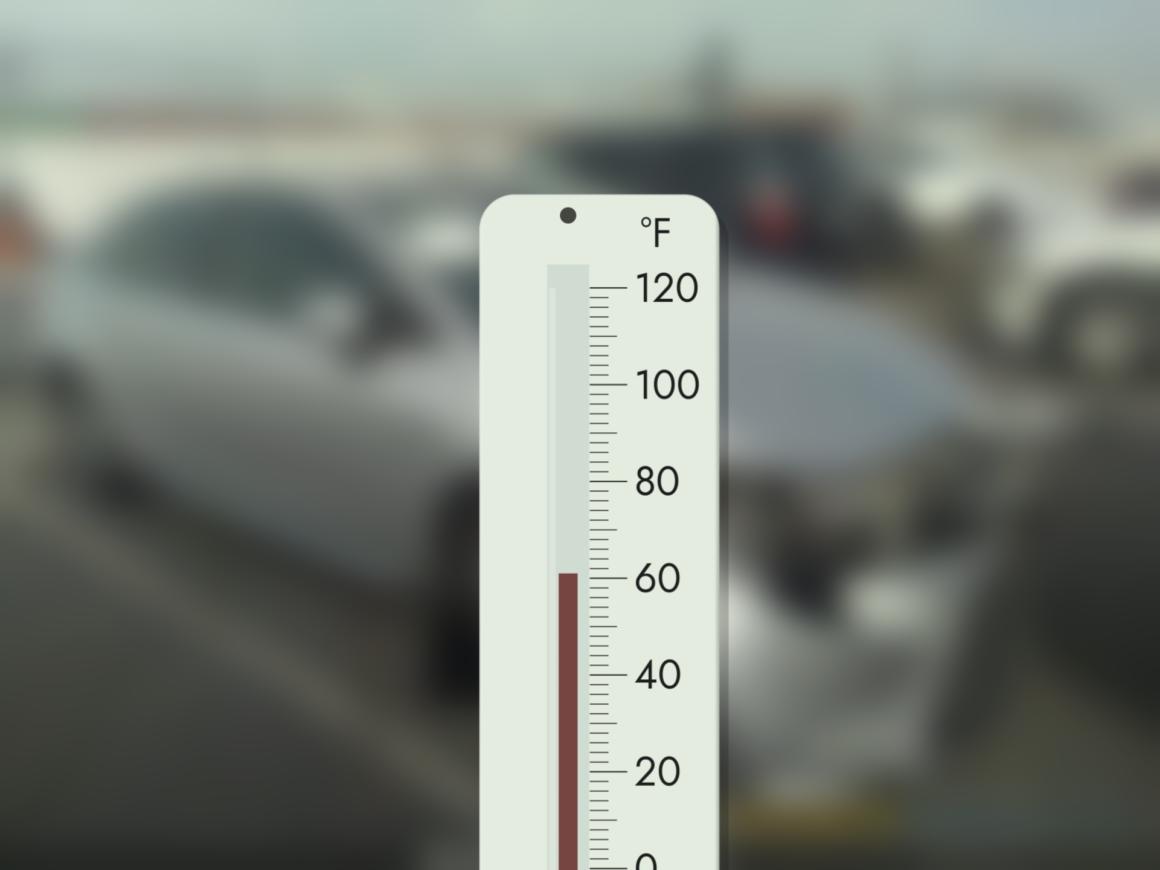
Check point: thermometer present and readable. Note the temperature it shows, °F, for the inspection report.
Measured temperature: 61 °F
